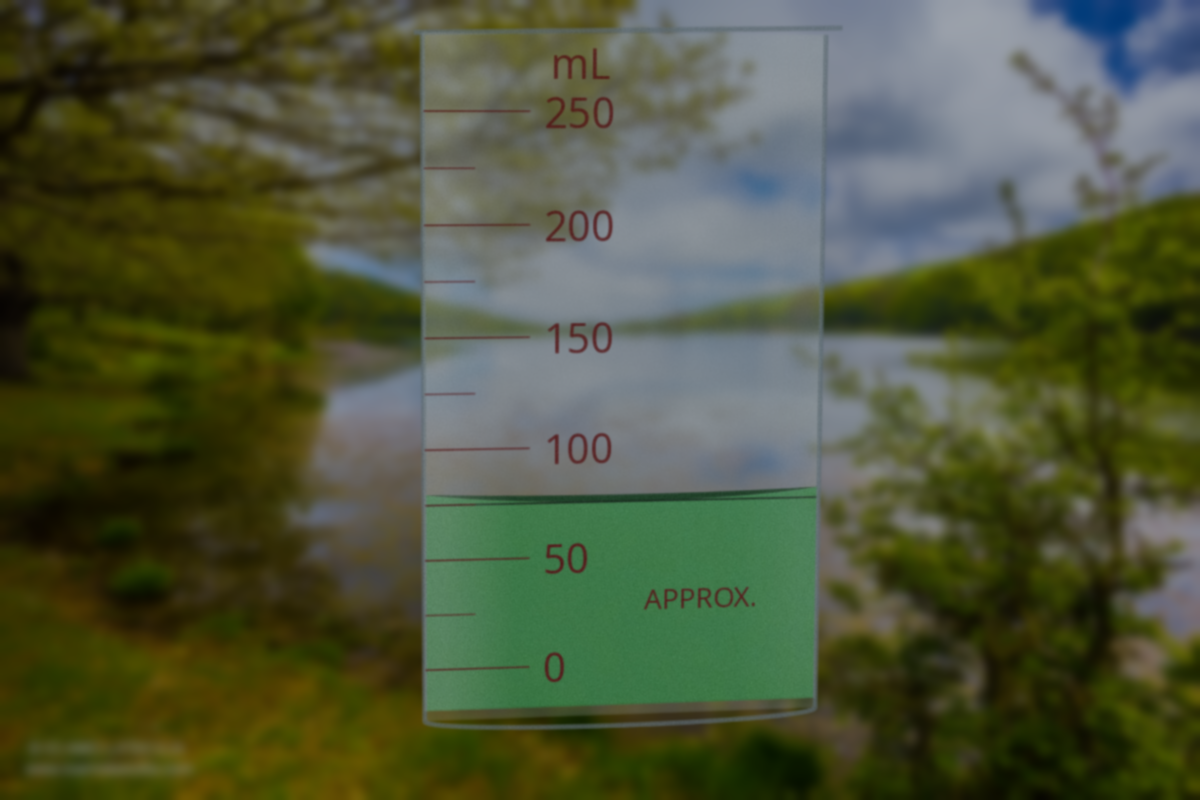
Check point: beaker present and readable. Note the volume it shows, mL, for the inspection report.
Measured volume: 75 mL
